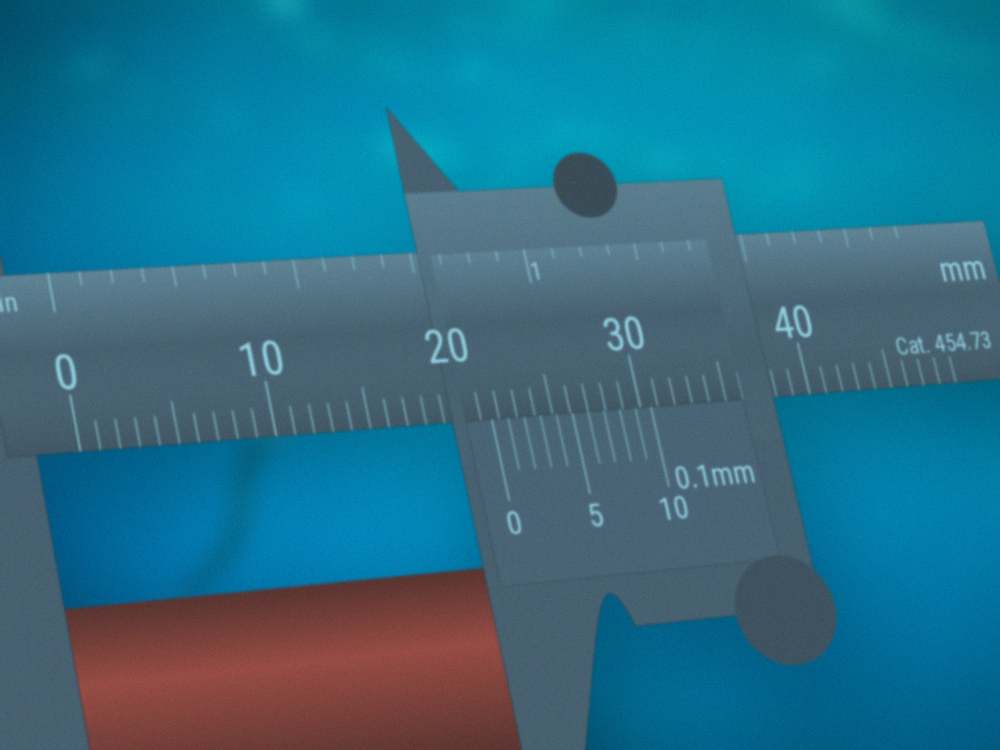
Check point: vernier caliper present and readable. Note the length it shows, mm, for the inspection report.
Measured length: 21.6 mm
